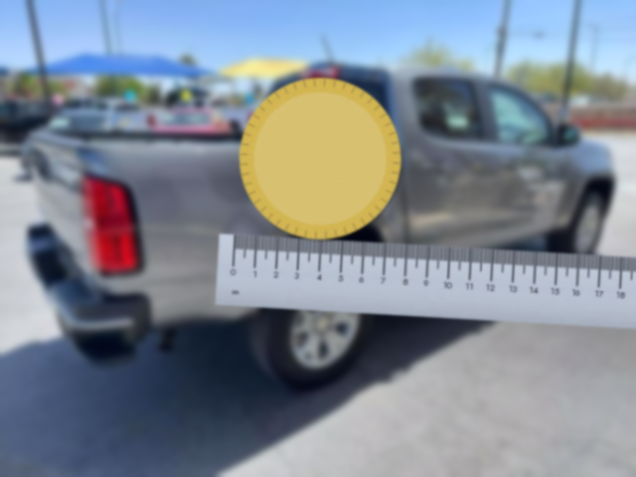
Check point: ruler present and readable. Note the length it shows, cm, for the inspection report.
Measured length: 7.5 cm
